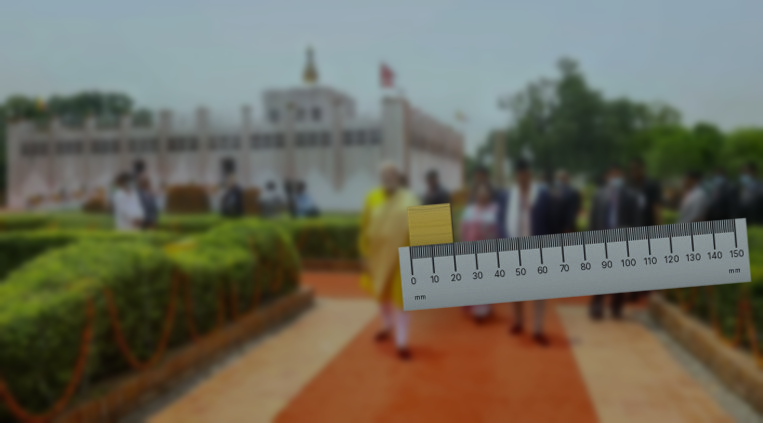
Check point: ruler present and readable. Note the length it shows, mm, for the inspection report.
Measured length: 20 mm
